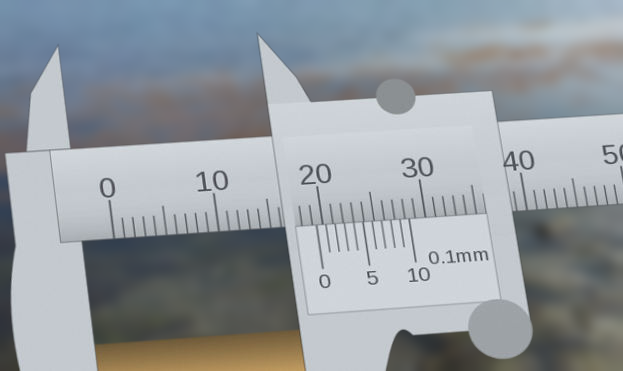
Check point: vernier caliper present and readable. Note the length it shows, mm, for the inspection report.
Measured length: 19.4 mm
